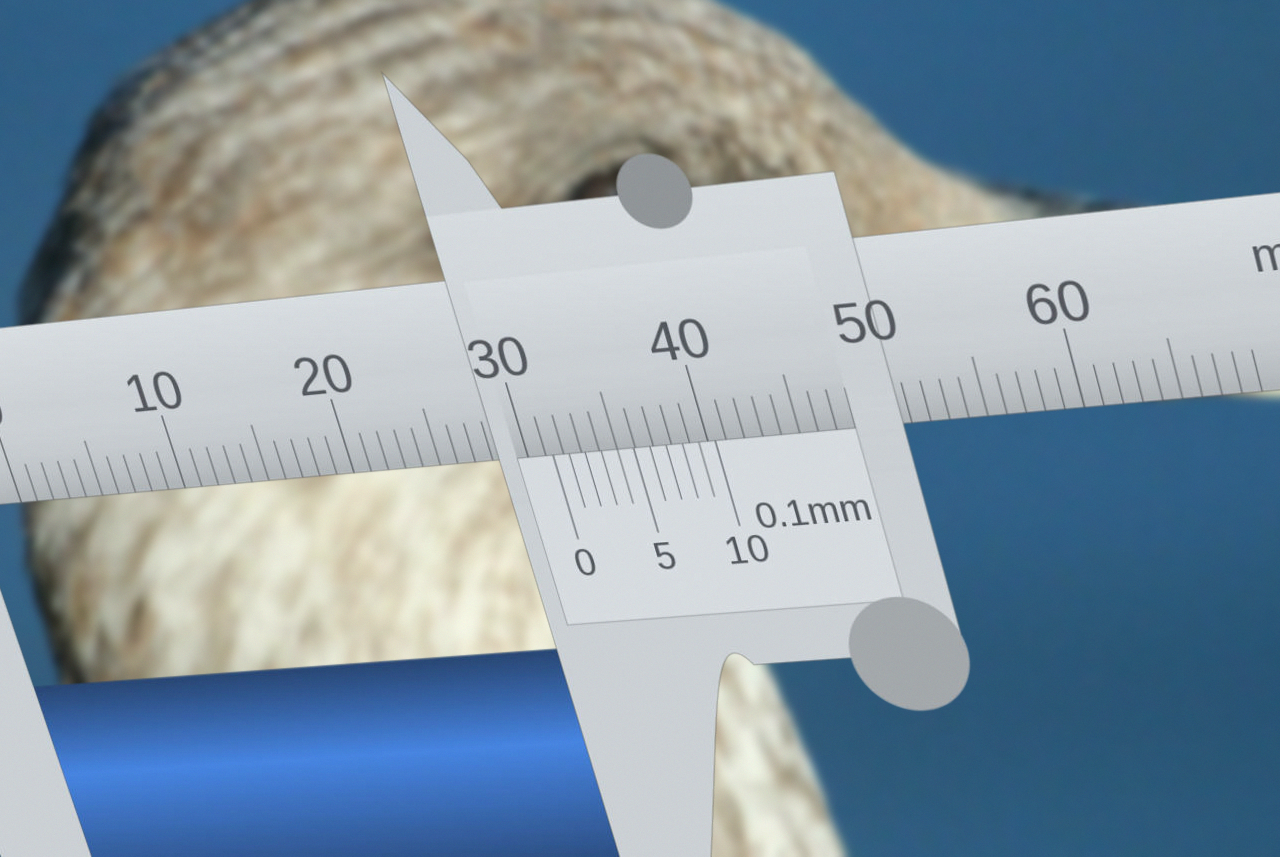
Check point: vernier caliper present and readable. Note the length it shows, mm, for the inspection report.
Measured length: 31.4 mm
